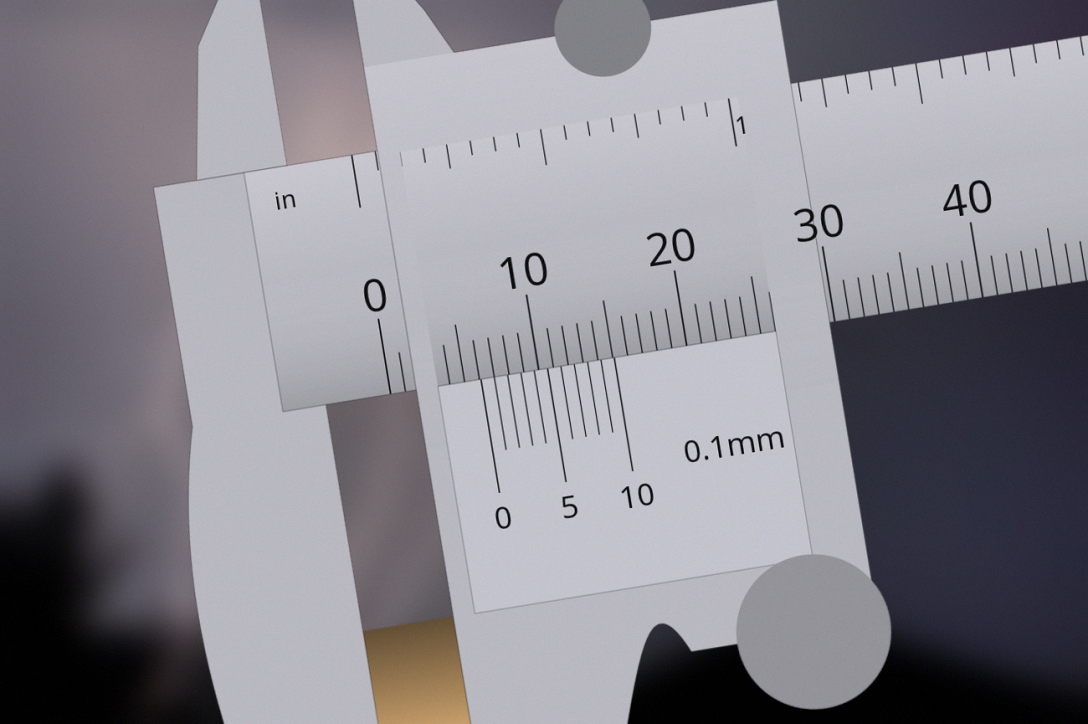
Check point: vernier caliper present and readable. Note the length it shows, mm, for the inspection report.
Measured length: 6.1 mm
